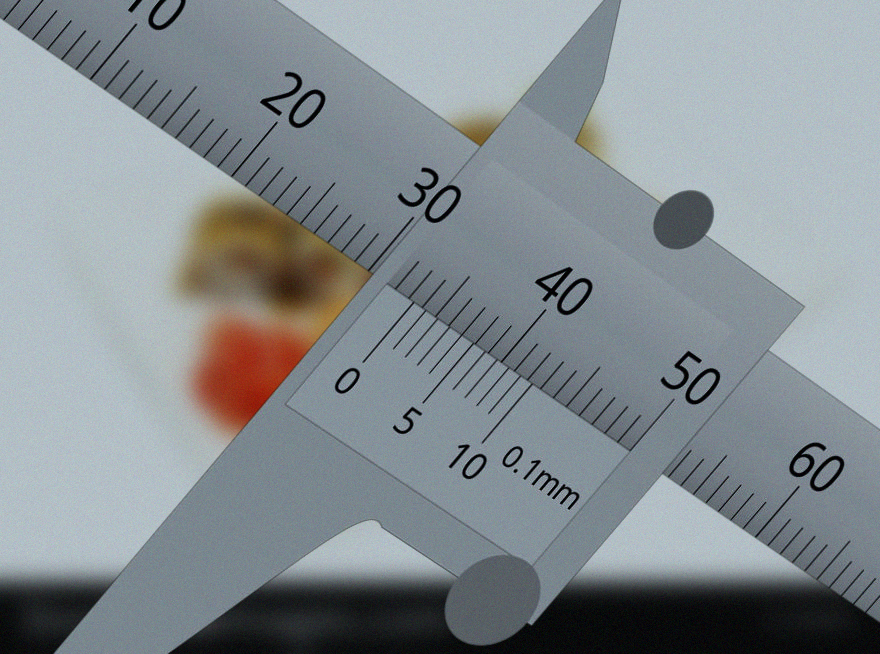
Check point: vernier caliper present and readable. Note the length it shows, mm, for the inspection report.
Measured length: 33.4 mm
